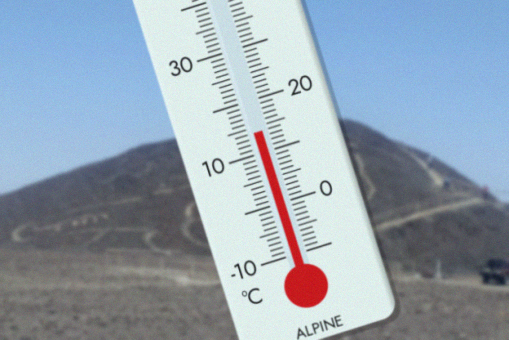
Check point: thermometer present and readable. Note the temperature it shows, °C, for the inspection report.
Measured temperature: 14 °C
